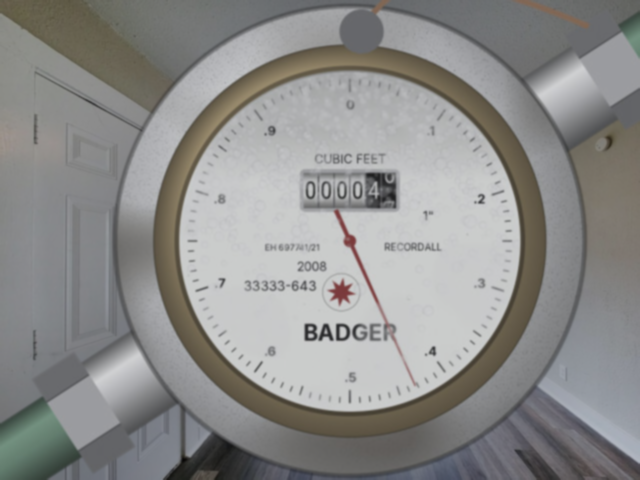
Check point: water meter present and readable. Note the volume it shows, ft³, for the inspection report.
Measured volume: 46.43 ft³
